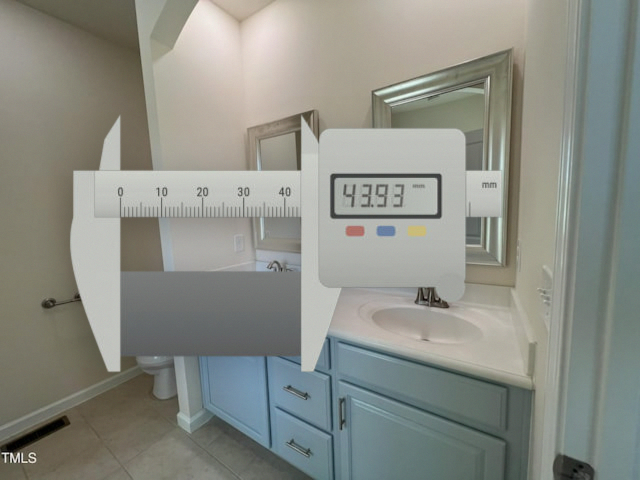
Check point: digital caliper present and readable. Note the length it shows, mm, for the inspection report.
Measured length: 43.93 mm
